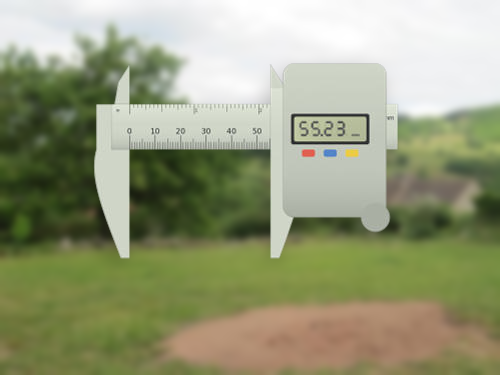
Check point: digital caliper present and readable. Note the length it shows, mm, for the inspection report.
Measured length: 55.23 mm
